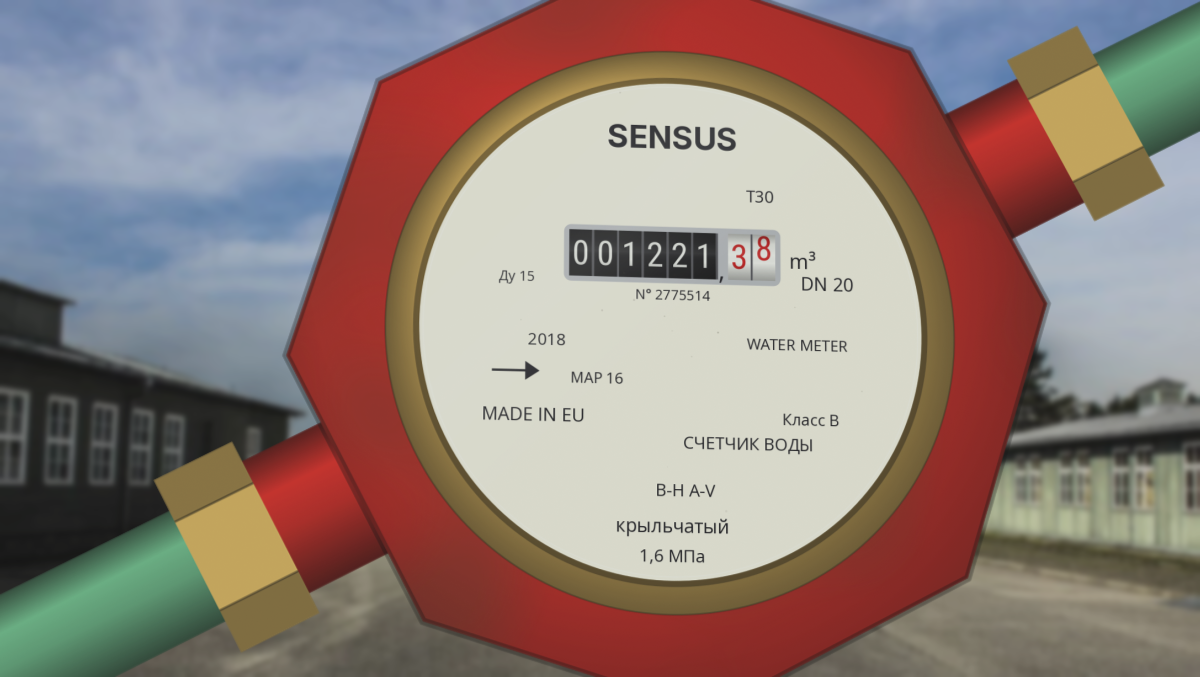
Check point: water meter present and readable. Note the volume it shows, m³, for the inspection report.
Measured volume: 1221.38 m³
